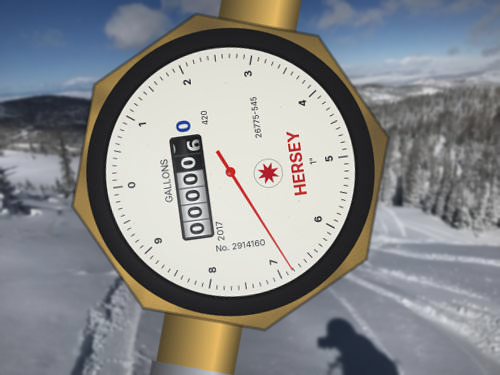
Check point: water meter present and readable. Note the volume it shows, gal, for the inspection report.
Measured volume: 56.8 gal
